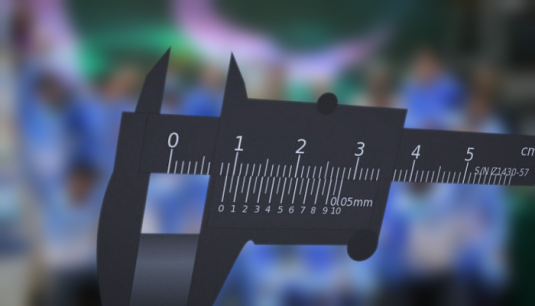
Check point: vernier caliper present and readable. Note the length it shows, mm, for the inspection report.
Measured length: 9.0 mm
